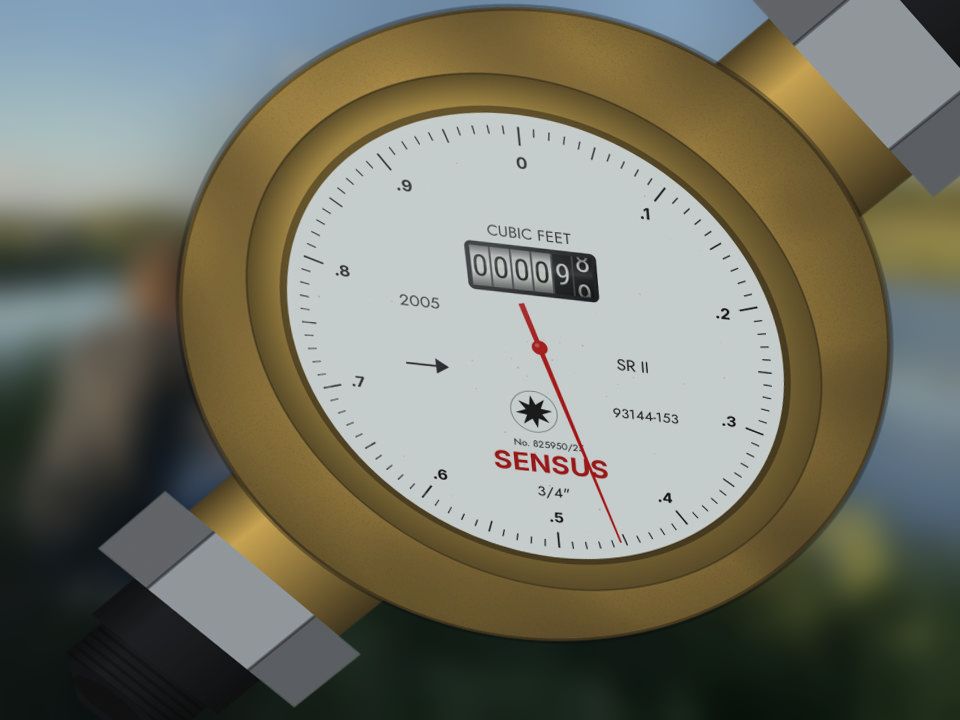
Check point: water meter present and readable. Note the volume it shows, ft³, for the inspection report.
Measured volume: 98.45 ft³
